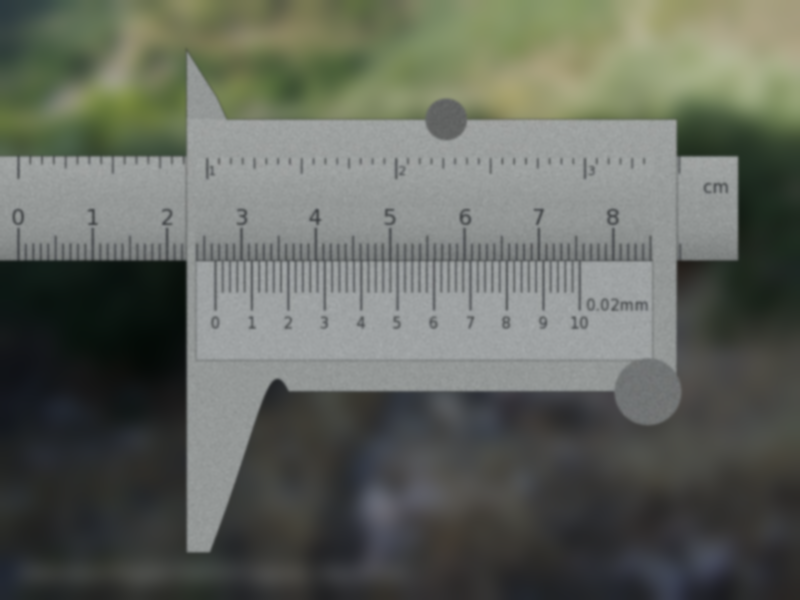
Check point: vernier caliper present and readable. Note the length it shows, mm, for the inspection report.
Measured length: 26.5 mm
